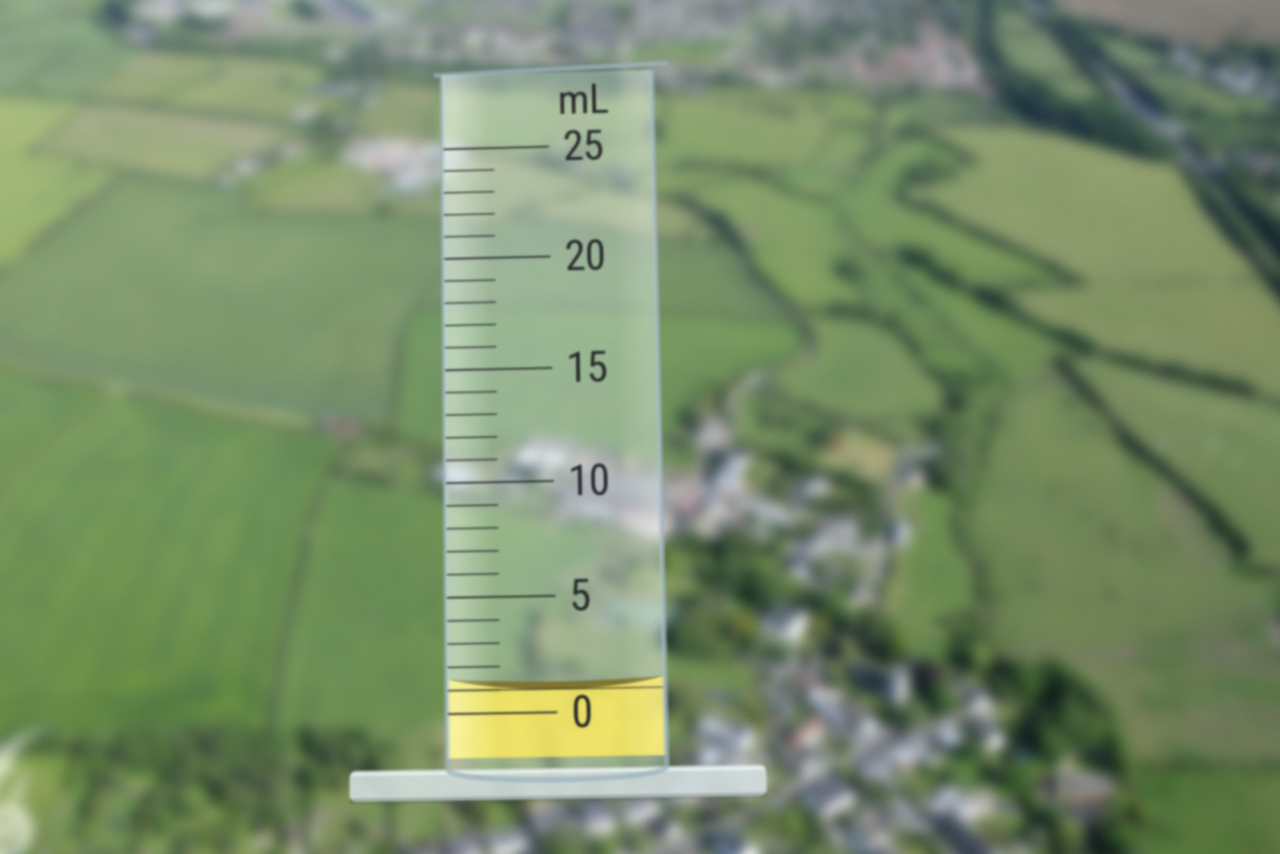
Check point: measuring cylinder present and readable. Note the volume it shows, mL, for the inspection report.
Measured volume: 1 mL
